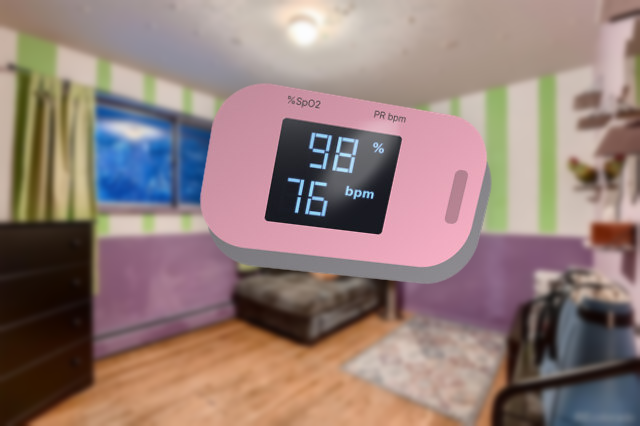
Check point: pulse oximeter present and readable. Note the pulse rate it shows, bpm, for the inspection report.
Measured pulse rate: 76 bpm
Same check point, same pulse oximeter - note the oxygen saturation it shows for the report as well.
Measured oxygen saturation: 98 %
